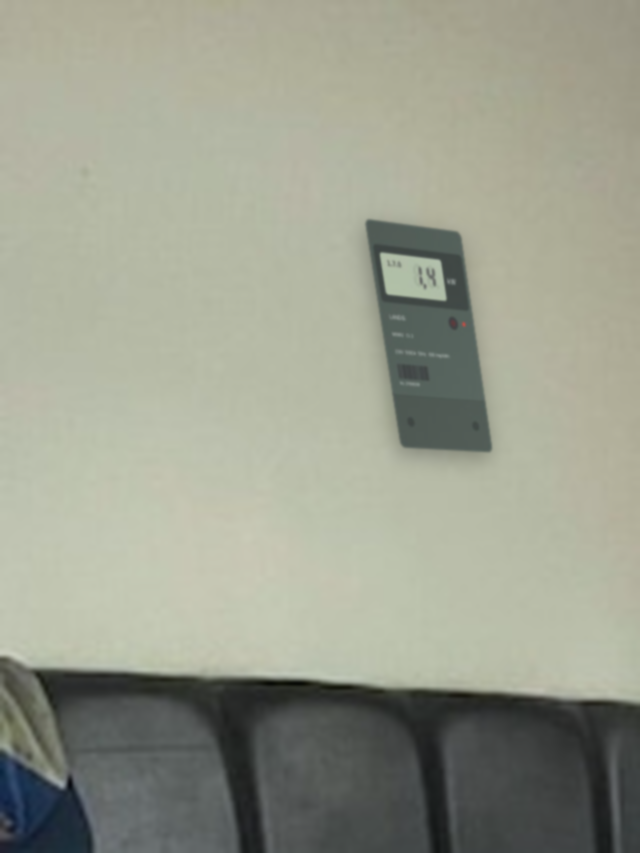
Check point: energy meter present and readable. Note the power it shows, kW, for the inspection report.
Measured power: 1.4 kW
